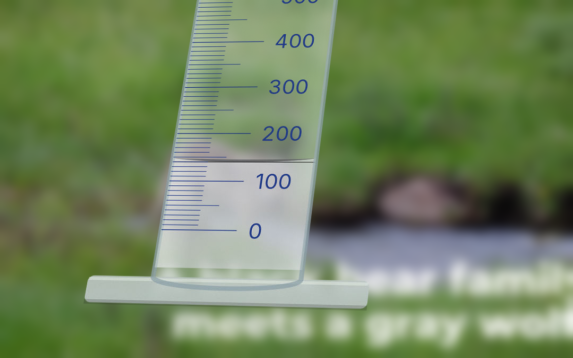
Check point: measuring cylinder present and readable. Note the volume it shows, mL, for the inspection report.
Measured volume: 140 mL
